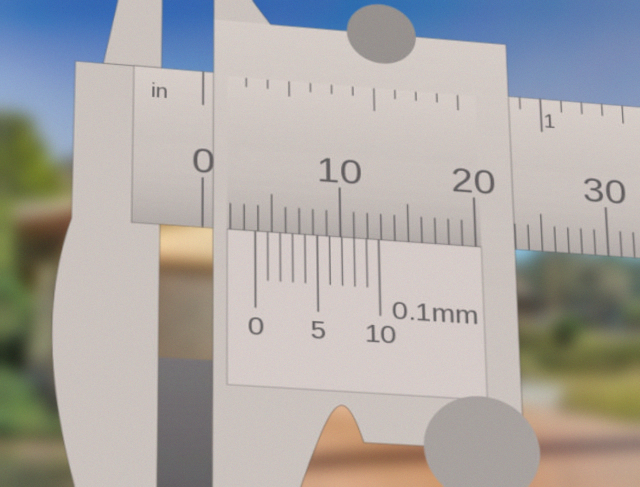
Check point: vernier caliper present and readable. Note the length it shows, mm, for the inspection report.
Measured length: 3.8 mm
